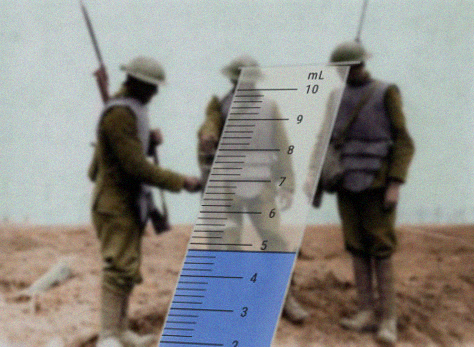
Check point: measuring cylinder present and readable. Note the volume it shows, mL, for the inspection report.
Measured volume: 4.8 mL
